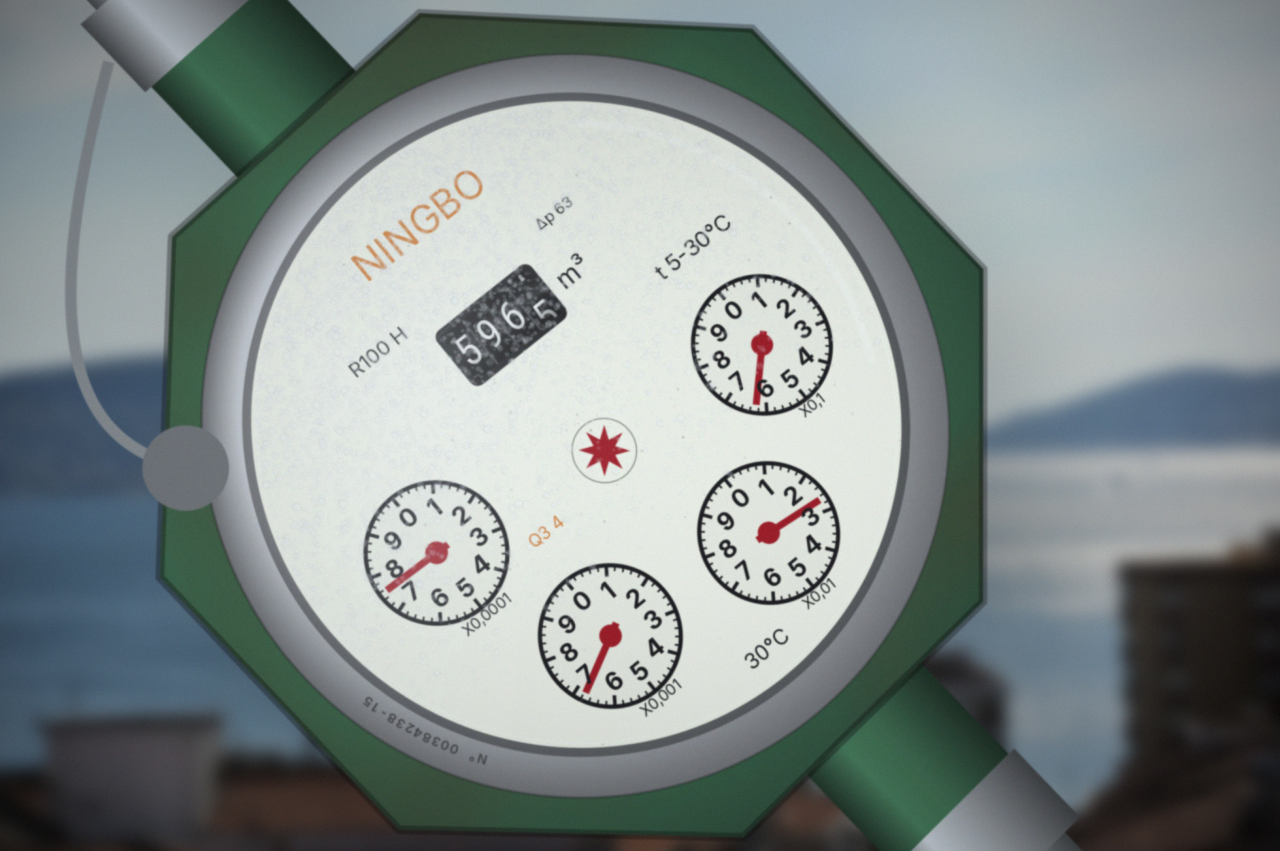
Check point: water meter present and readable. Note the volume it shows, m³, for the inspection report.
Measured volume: 5964.6267 m³
